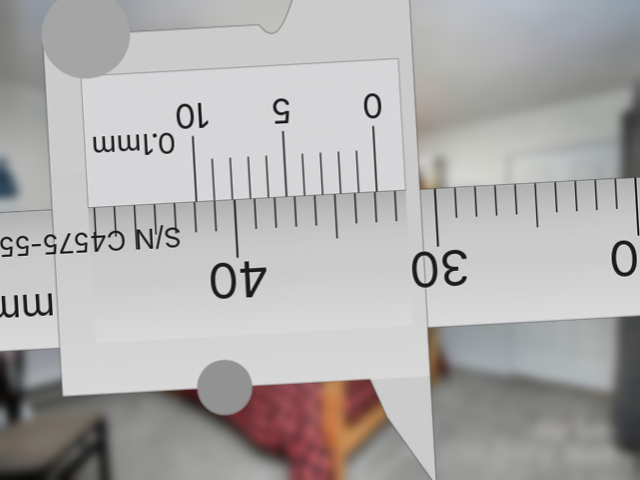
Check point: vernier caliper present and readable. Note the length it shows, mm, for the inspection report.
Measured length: 32.9 mm
